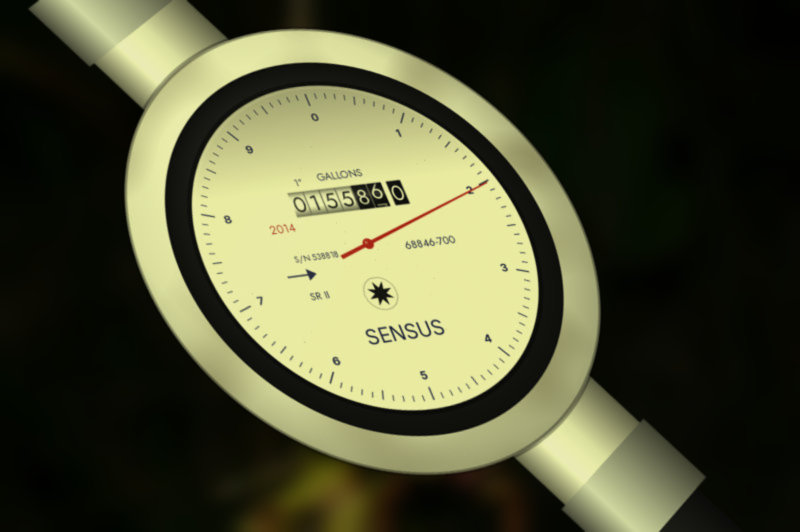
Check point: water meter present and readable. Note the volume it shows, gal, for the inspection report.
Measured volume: 155862.0 gal
